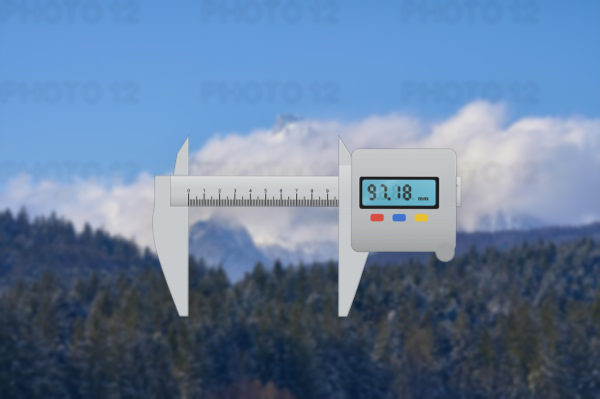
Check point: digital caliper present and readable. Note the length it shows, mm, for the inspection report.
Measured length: 97.18 mm
